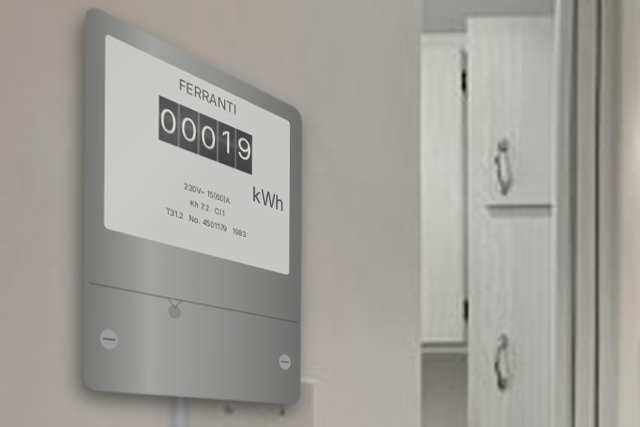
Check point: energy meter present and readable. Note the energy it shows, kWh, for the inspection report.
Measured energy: 19 kWh
